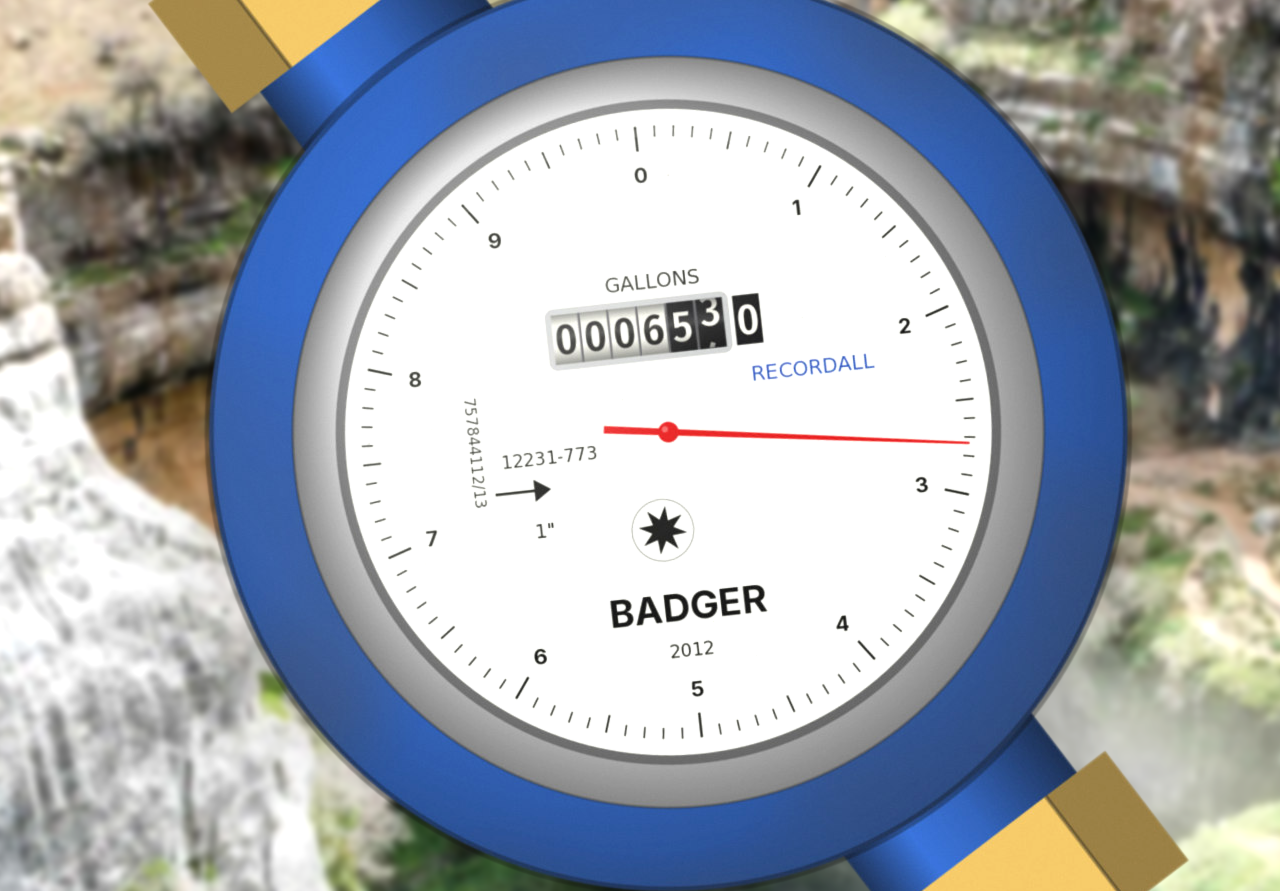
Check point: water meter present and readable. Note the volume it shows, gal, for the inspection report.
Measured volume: 6532.7 gal
